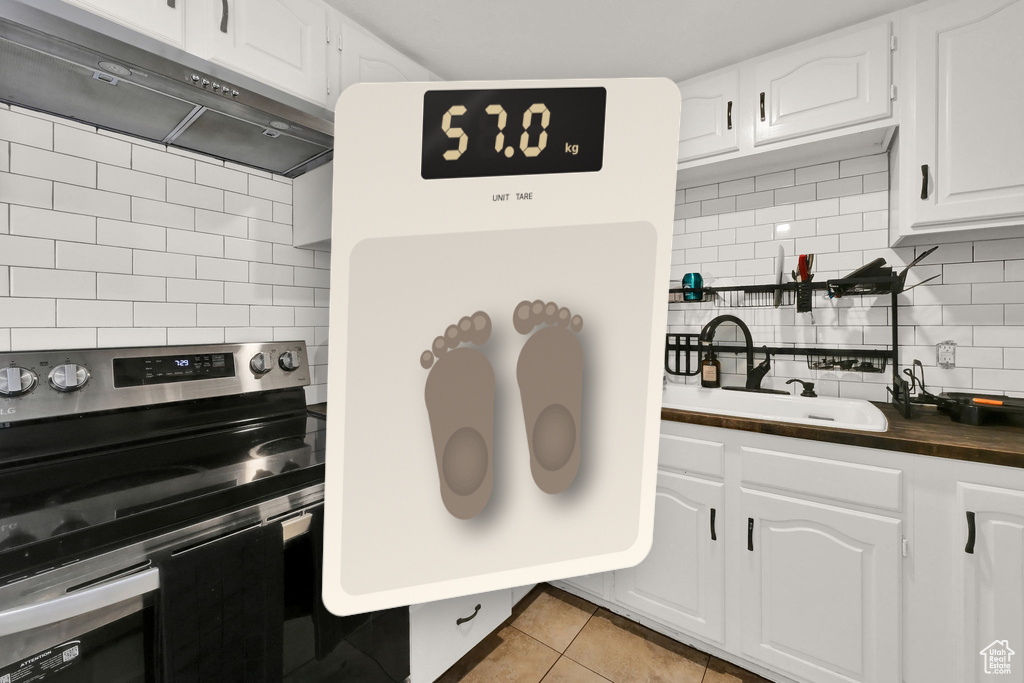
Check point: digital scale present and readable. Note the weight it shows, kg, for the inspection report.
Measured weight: 57.0 kg
